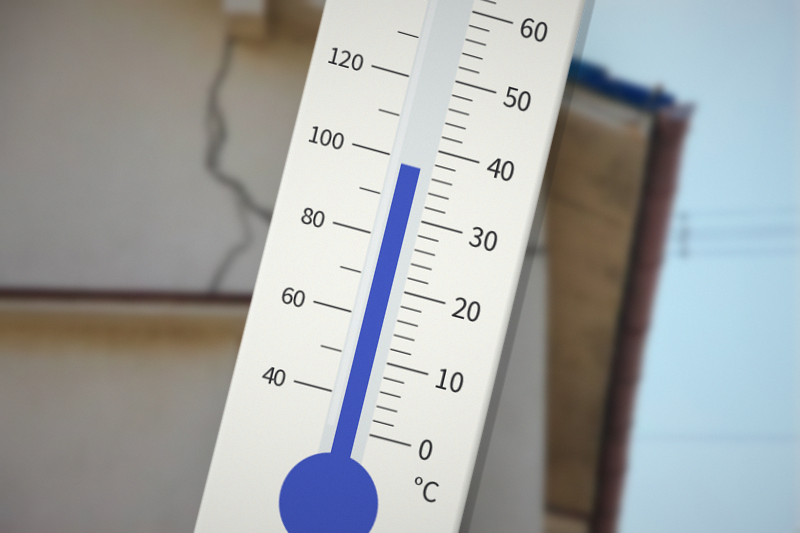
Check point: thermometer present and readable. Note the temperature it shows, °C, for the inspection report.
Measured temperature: 37 °C
